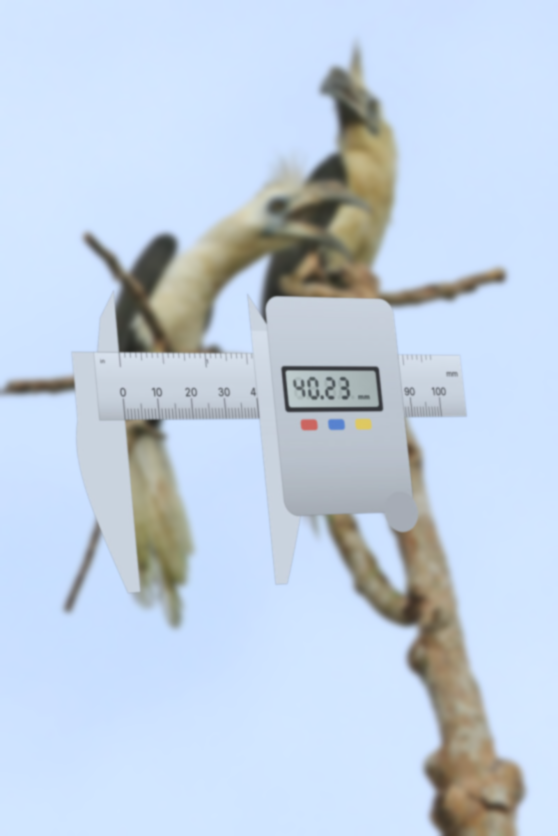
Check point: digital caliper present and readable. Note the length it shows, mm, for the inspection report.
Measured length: 40.23 mm
